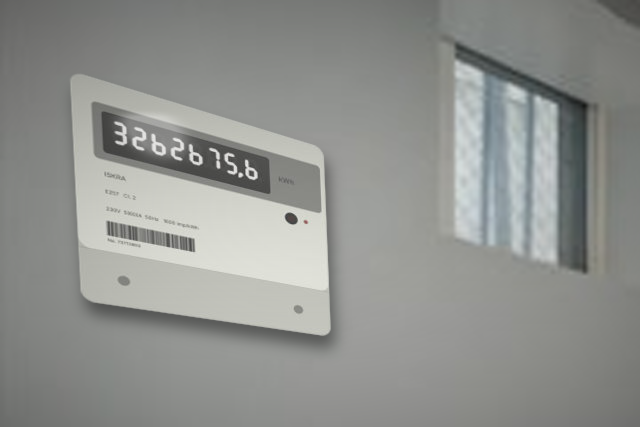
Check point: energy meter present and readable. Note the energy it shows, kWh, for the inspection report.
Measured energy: 3262675.6 kWh
